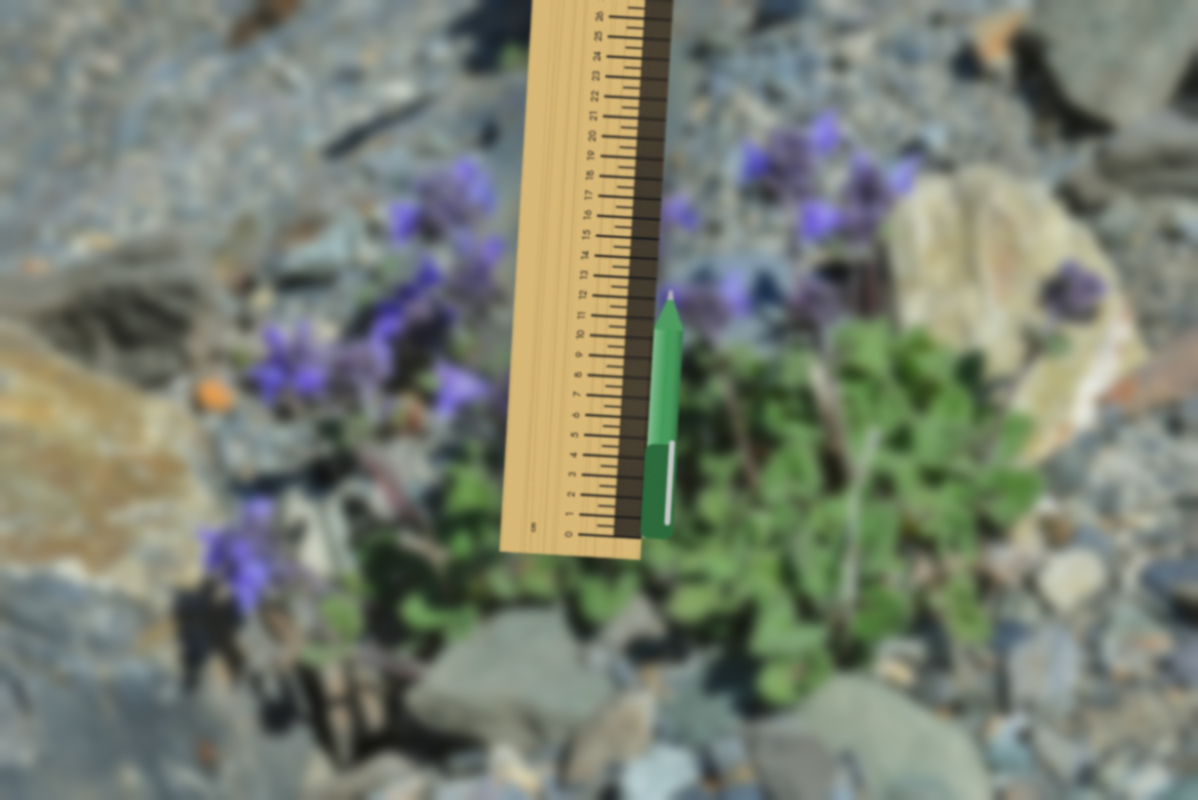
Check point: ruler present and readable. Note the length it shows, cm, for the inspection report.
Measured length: 12.5 cm
